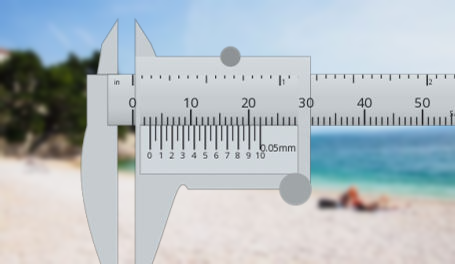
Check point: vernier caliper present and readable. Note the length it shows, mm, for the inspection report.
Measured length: 3.0 mm
